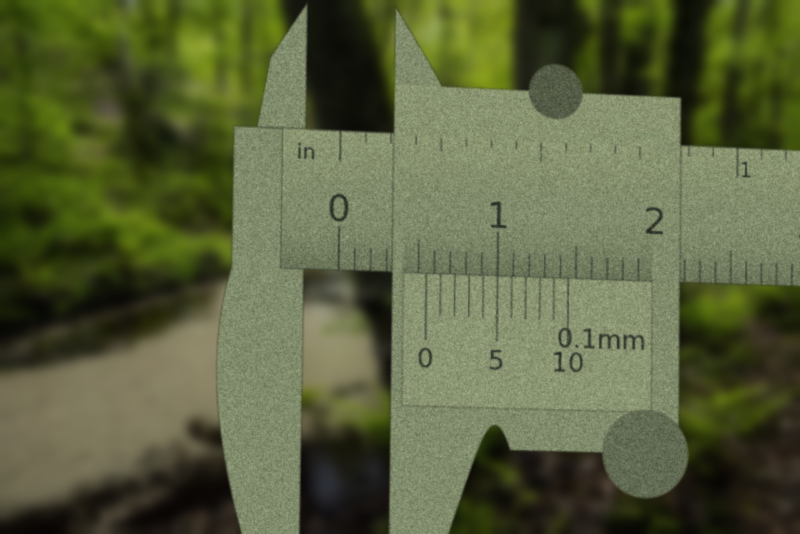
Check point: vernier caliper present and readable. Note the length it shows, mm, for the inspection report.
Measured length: 5.5 mm
